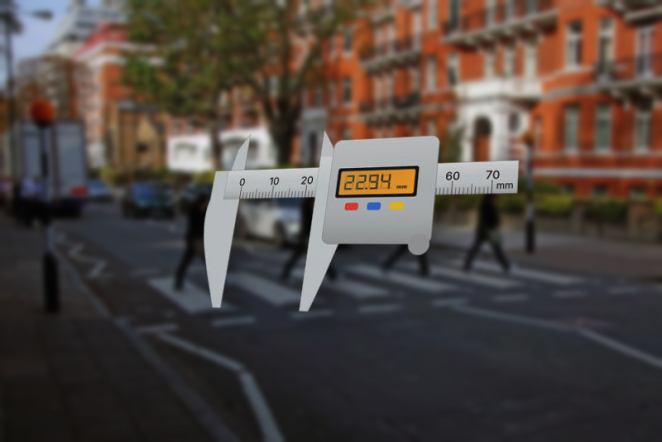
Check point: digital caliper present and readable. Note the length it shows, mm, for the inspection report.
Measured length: 22.94 mm
